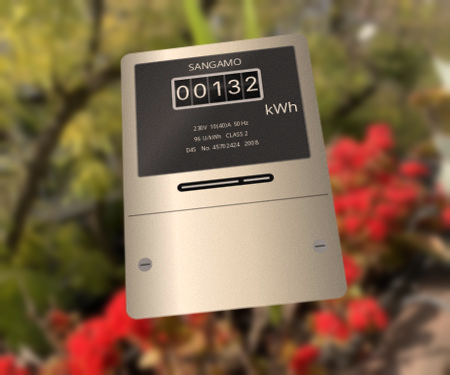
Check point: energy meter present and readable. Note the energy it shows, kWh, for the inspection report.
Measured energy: 132 kWh
